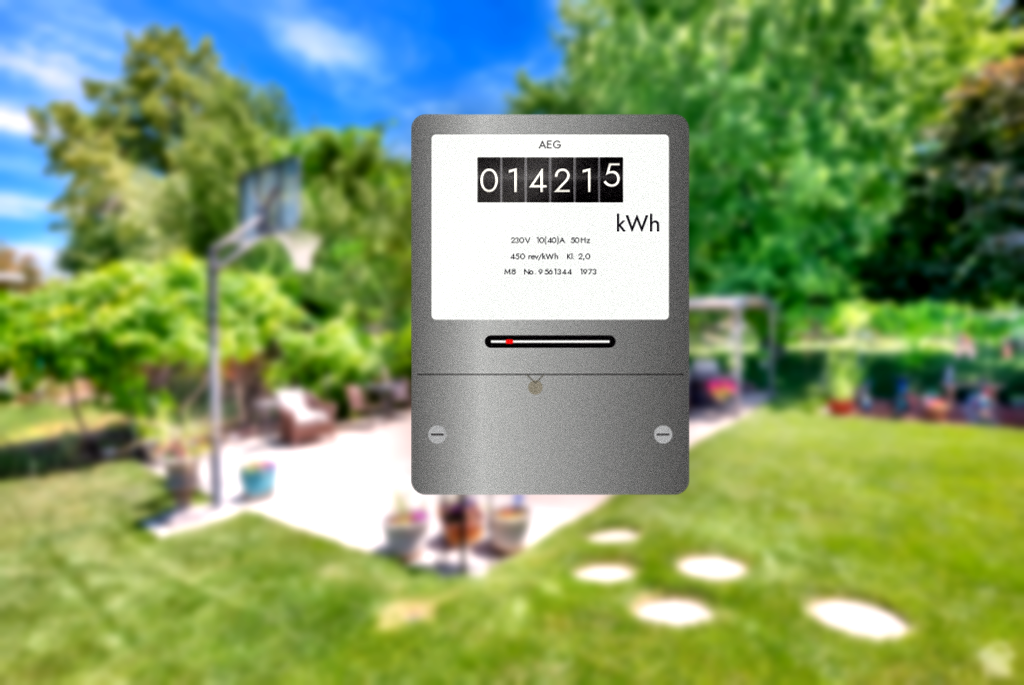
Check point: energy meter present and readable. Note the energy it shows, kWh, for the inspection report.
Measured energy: 14215 kWh
